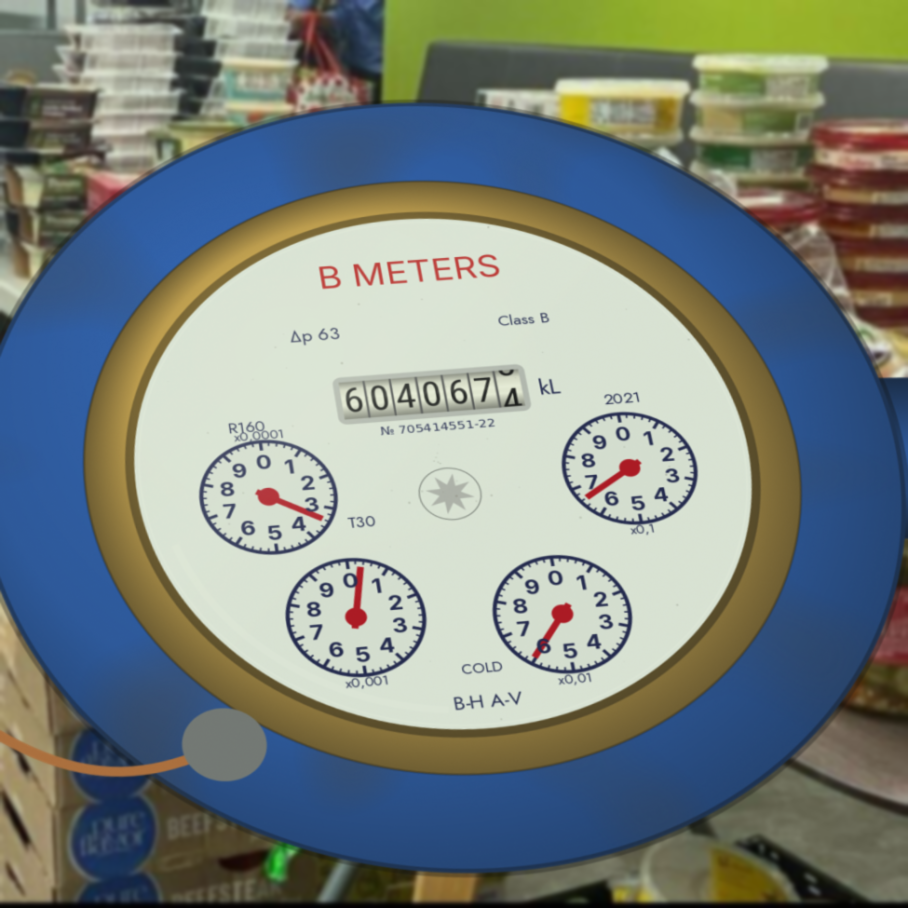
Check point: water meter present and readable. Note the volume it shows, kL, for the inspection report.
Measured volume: 6040673.6603 kL
